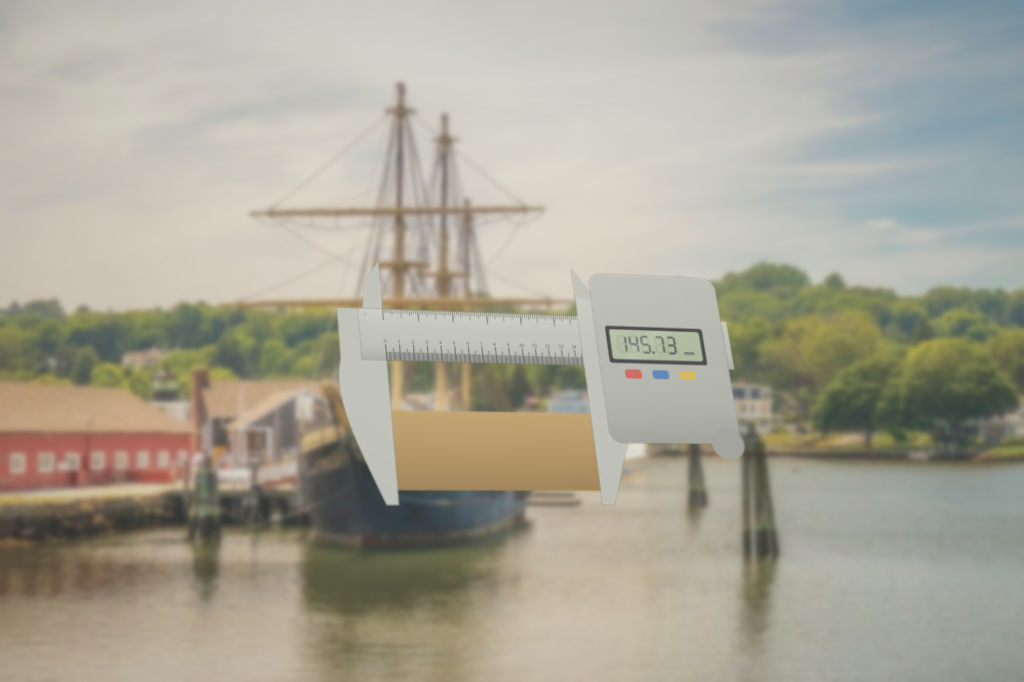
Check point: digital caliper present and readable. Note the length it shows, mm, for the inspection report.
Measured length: 145.73 mm
